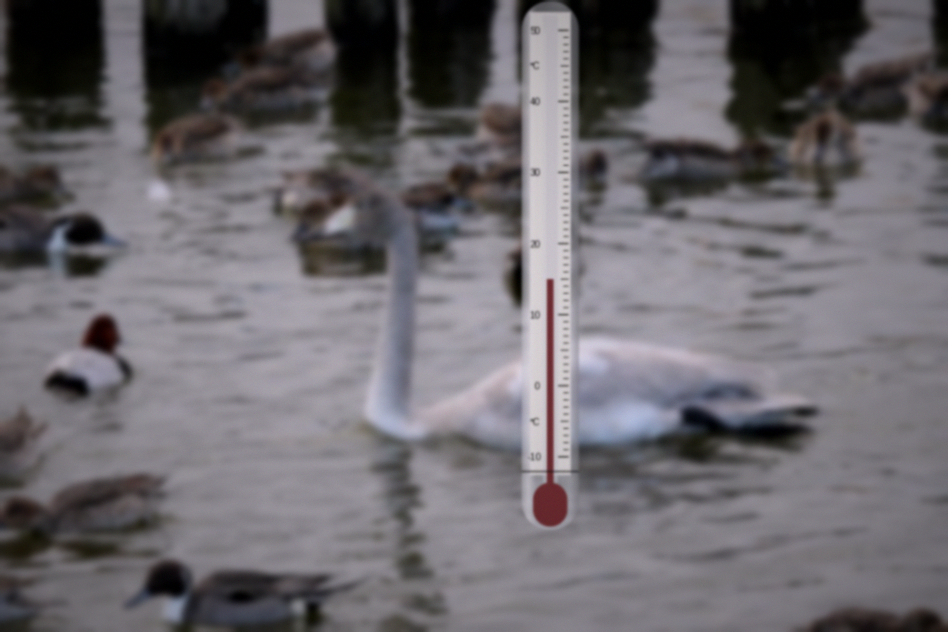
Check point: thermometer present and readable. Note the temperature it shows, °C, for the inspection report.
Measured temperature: 15 °C
